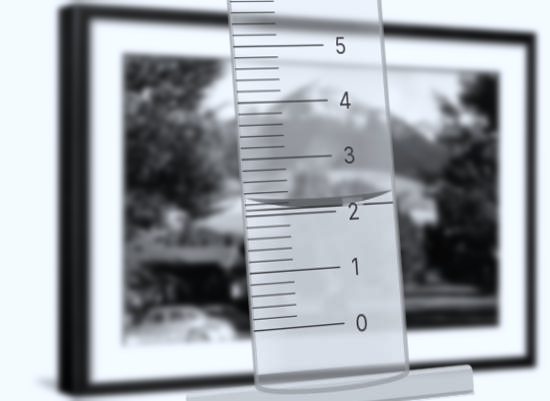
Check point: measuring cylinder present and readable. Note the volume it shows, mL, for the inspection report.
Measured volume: 2.1 mL
